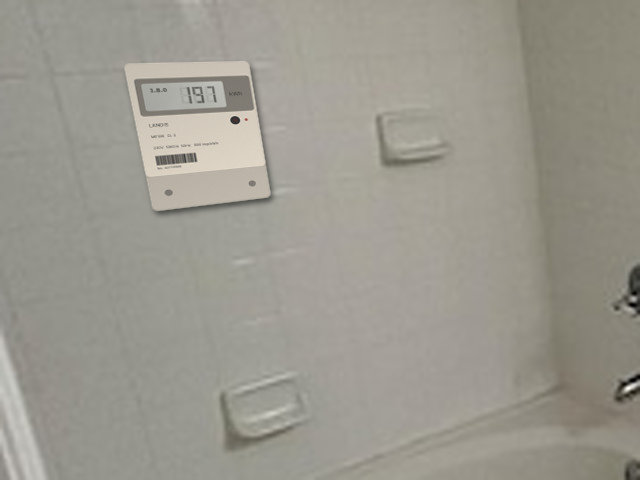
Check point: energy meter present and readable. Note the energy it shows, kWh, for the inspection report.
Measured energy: 197 kWh
